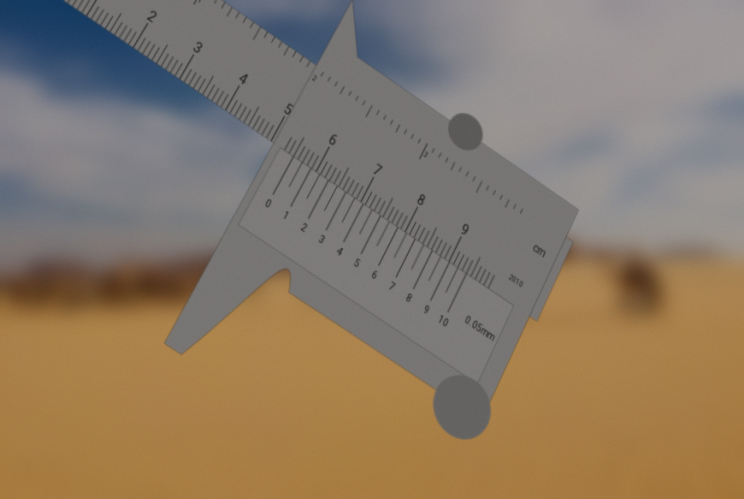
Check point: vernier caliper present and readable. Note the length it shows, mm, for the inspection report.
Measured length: 55.0 mm
